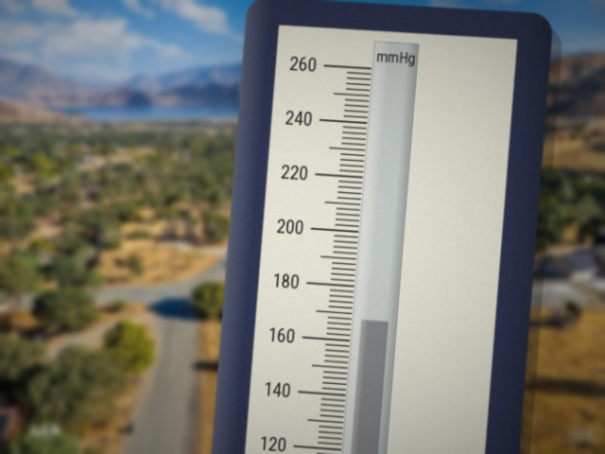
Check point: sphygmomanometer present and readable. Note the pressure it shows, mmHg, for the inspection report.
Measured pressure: 168 mmHg
